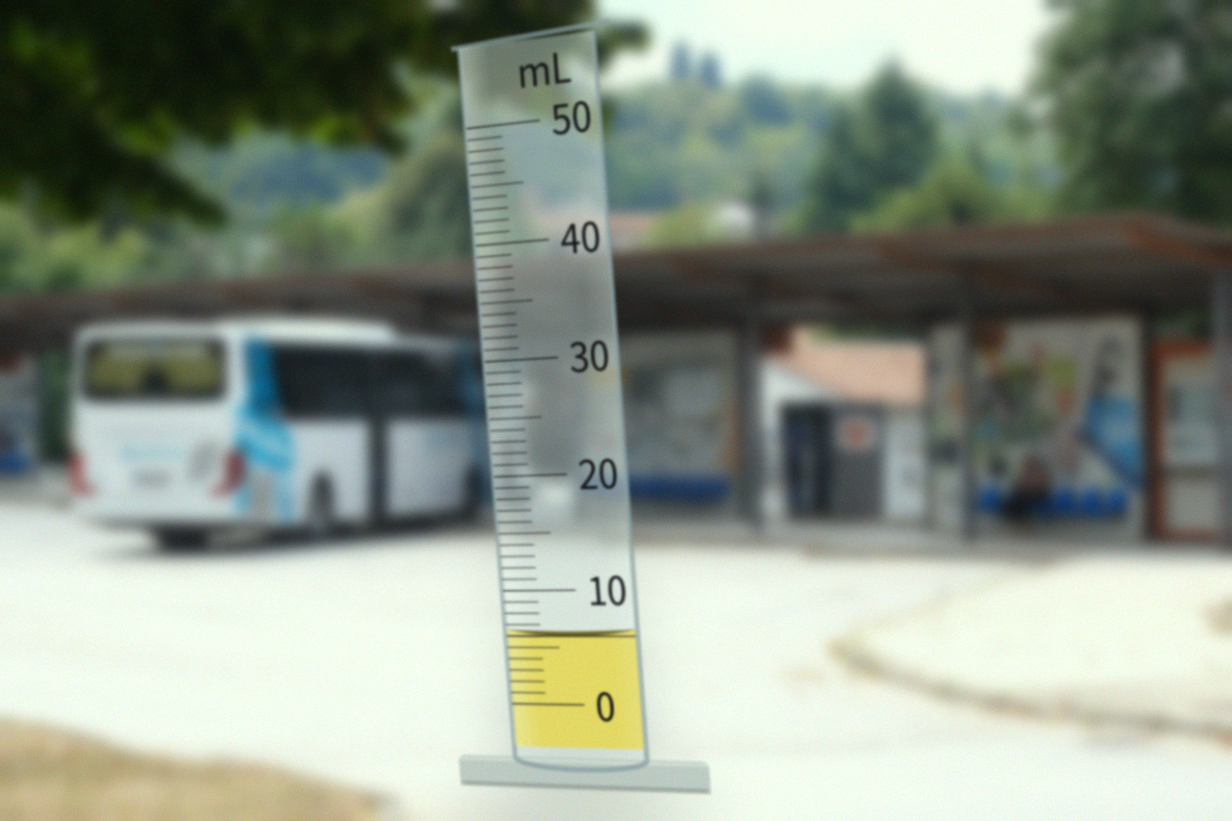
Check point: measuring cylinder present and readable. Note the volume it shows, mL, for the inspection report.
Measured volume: 6 mL
